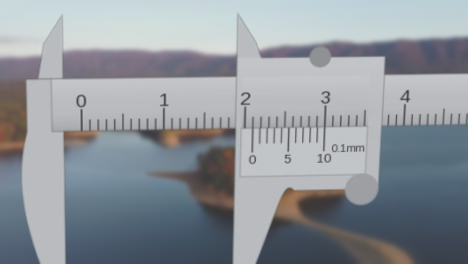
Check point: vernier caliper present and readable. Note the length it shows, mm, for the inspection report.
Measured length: 21.0 mm
